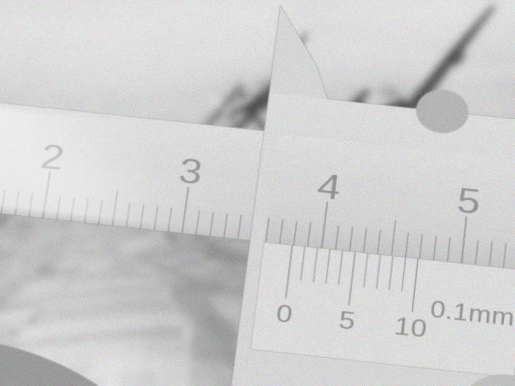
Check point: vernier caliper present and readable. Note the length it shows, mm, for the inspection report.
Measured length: 37.9 mm
